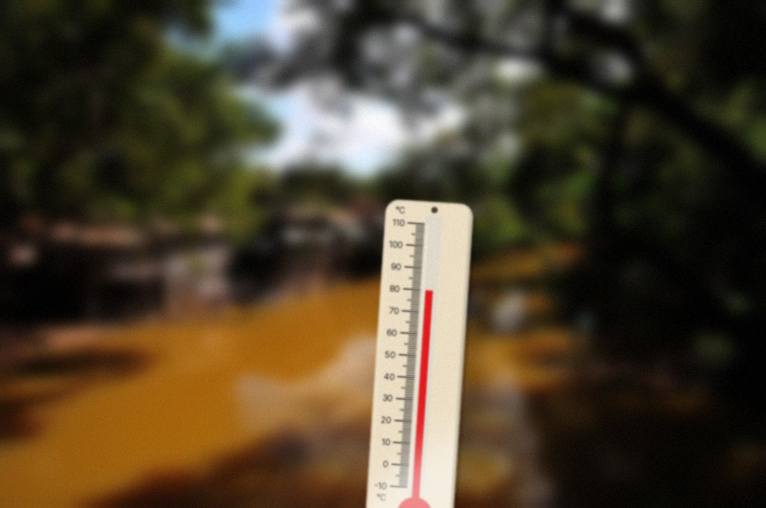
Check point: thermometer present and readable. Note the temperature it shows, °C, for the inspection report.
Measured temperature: 80 °C
